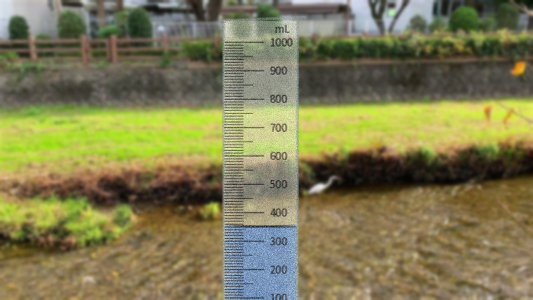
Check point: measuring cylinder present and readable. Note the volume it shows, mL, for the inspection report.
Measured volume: 350 mL
